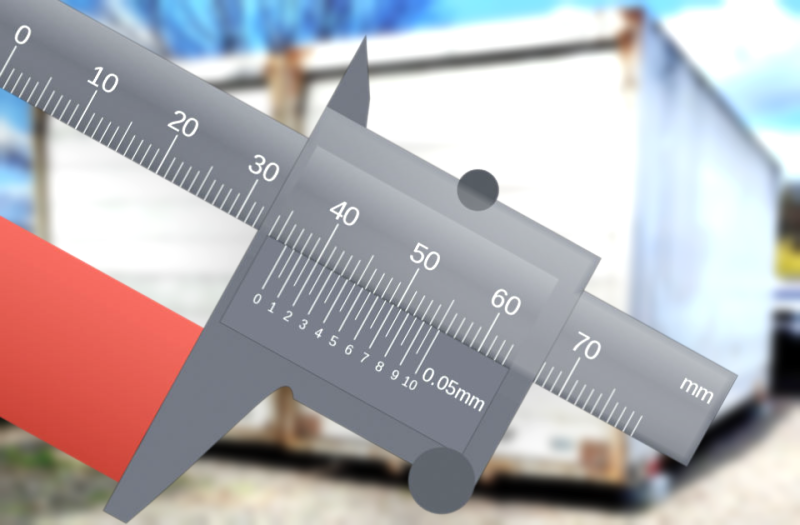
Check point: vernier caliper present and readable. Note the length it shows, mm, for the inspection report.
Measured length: 36.2 mm
